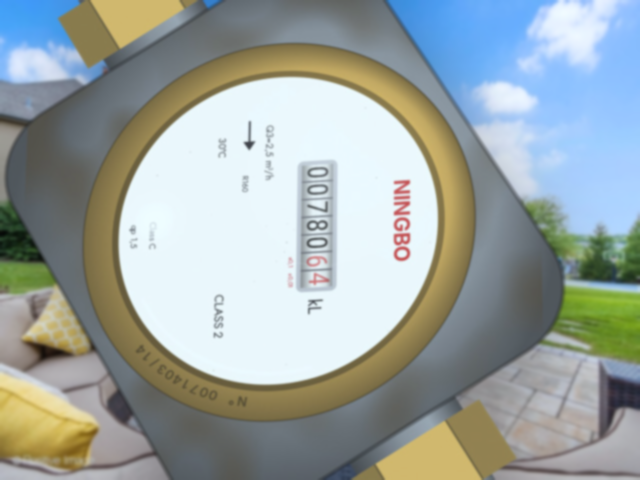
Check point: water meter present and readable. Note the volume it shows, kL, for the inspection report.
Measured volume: 780.64 kL
